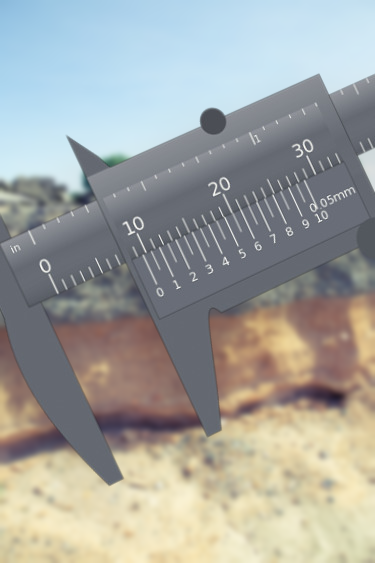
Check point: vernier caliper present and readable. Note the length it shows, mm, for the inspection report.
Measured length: 9.6 mm
